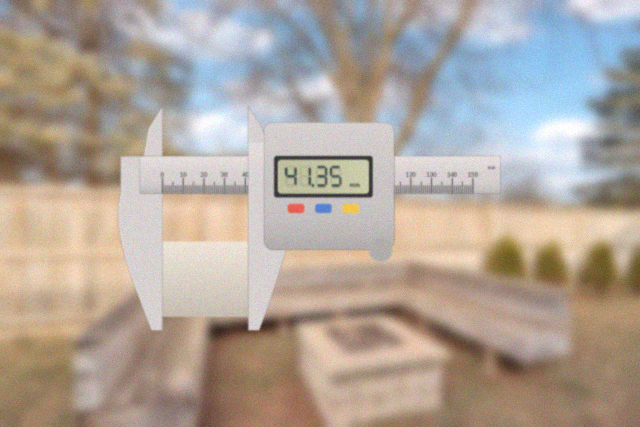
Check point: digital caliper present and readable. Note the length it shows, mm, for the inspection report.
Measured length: 41.35 mm
